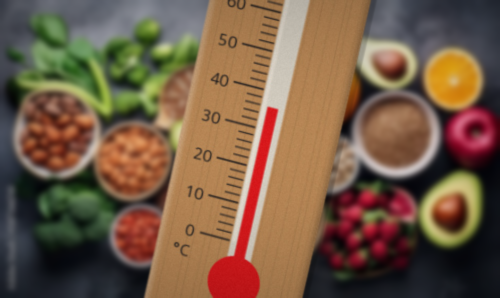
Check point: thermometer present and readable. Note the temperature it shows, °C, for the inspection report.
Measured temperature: 36 °C
